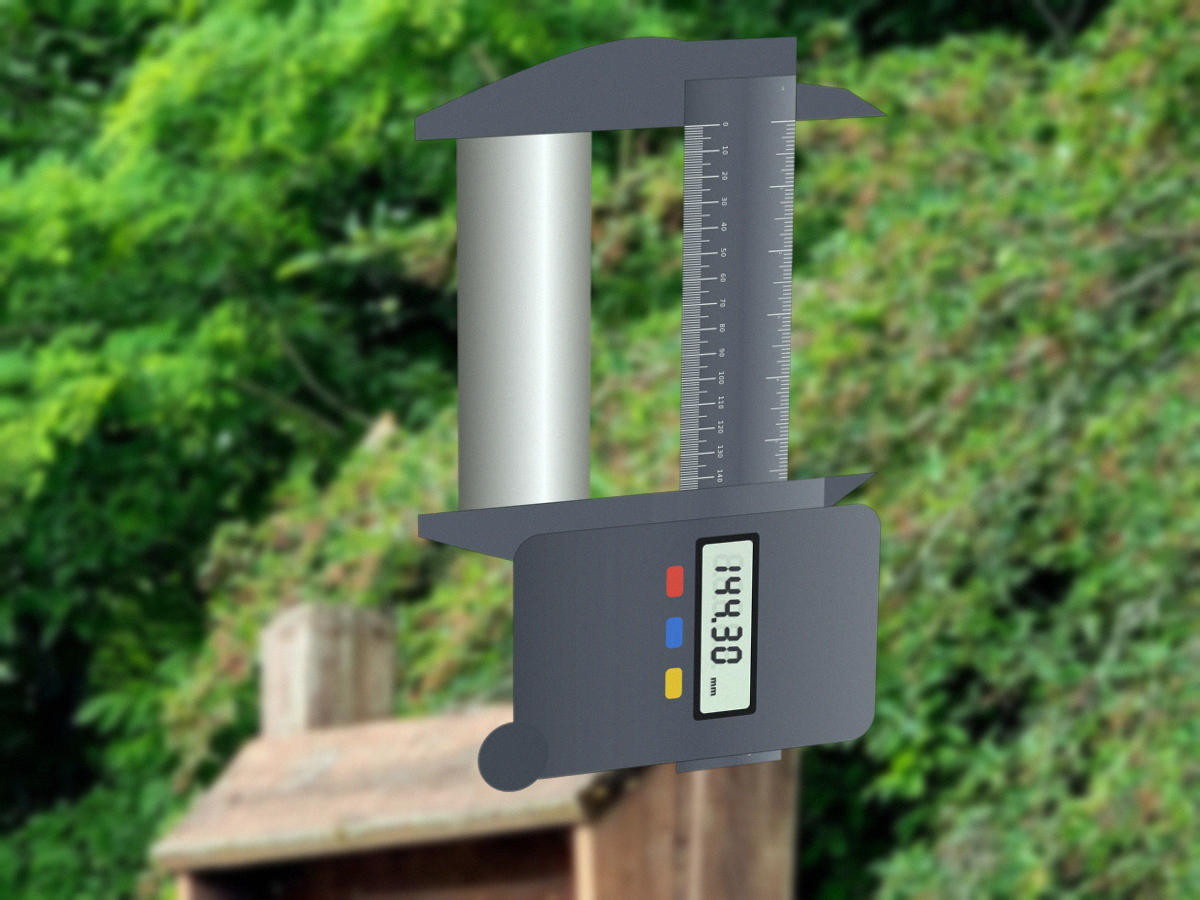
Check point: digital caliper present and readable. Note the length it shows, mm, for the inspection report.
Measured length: 144.30 mm
